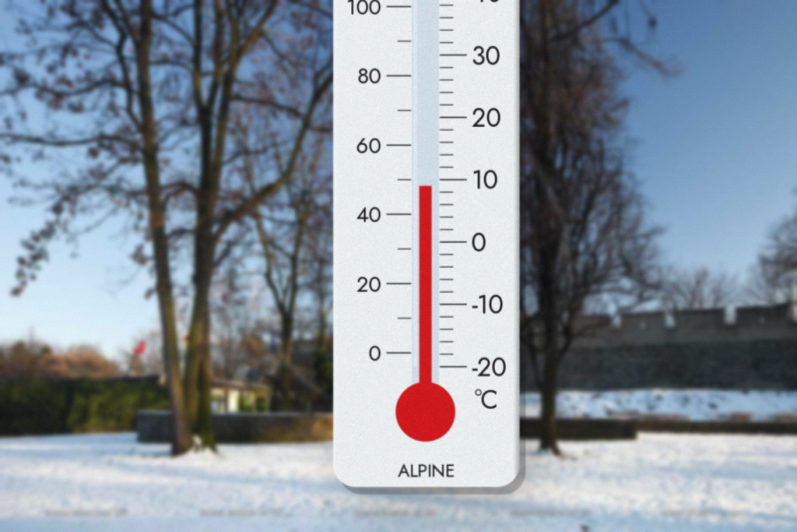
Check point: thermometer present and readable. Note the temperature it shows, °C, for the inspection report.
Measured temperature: 9 °C
